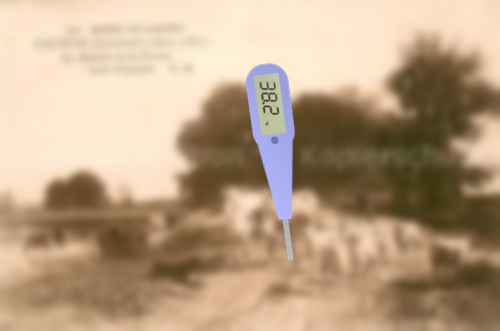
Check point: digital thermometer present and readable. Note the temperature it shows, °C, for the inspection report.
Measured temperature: 38.2 °C
